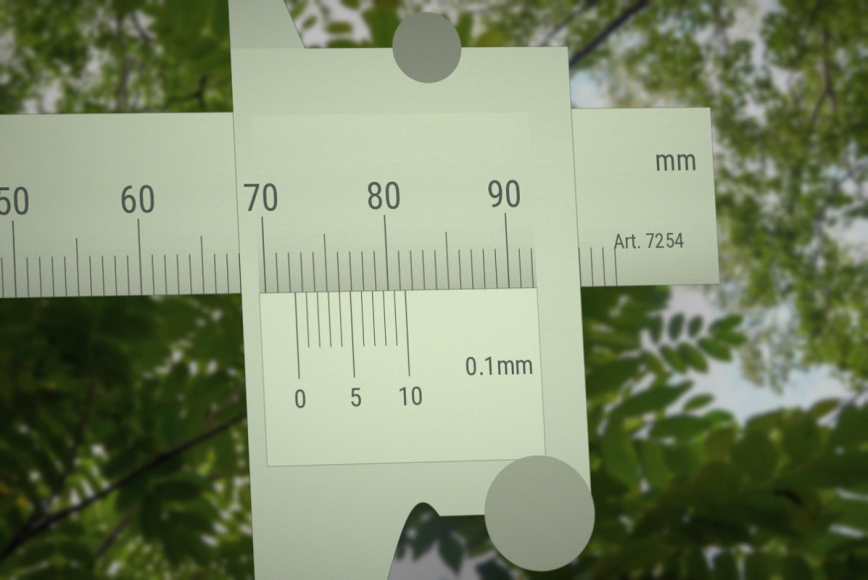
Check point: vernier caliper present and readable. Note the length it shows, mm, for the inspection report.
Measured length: 72.4 mm
